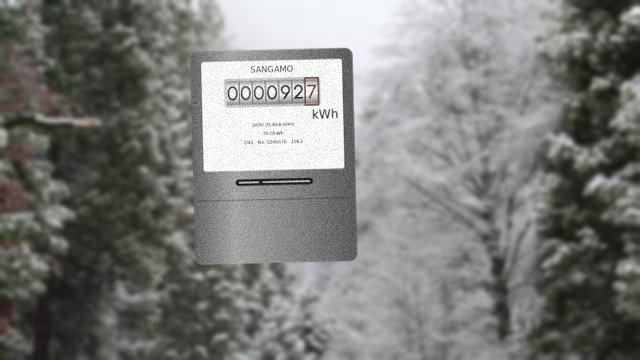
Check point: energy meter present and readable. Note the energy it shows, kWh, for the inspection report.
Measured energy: 92.7 kWh
